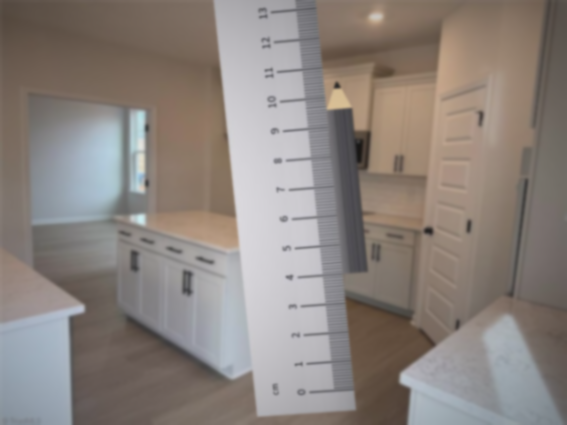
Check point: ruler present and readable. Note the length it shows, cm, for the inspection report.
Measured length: 6.5 cm
